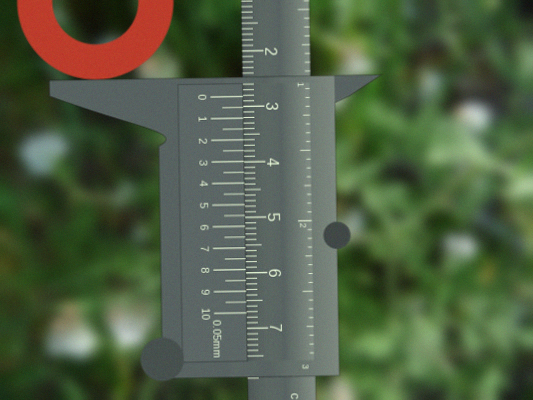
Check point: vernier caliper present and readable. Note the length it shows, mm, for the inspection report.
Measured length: 28.2 mm
